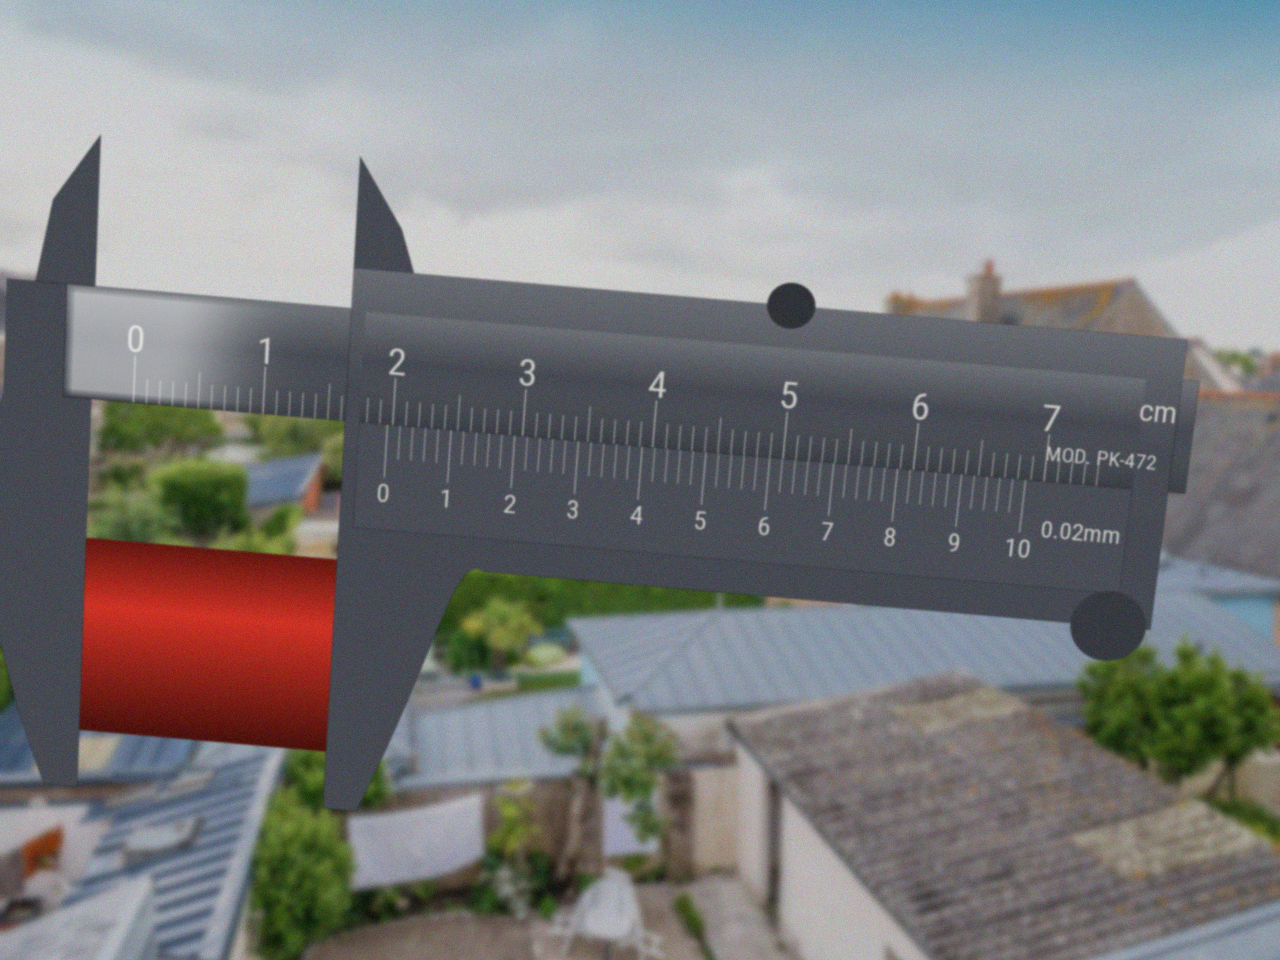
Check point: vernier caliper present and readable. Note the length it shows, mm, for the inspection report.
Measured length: 19.6 mm
